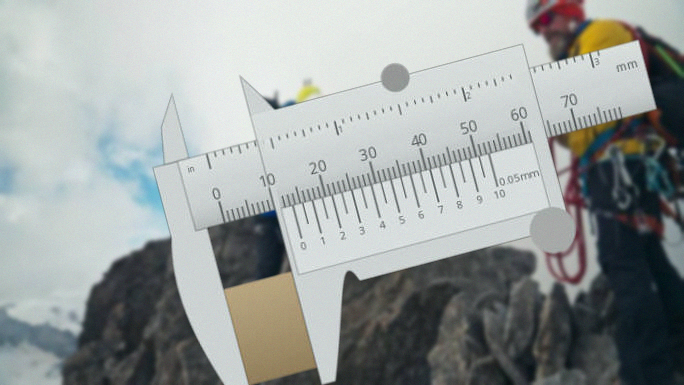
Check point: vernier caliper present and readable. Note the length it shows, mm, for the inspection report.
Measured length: 13.5 mm
